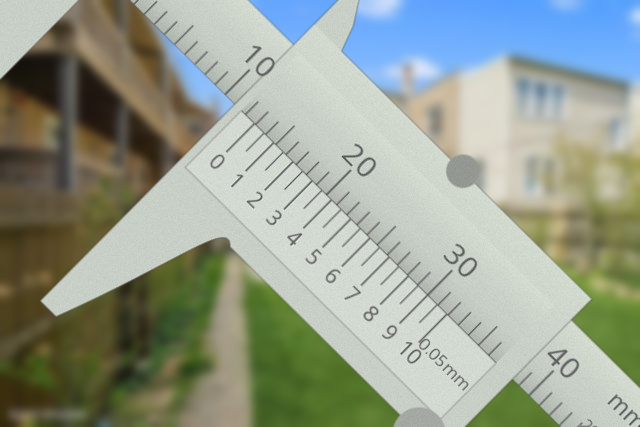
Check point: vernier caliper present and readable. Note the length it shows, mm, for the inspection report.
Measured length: 12.9 mm
